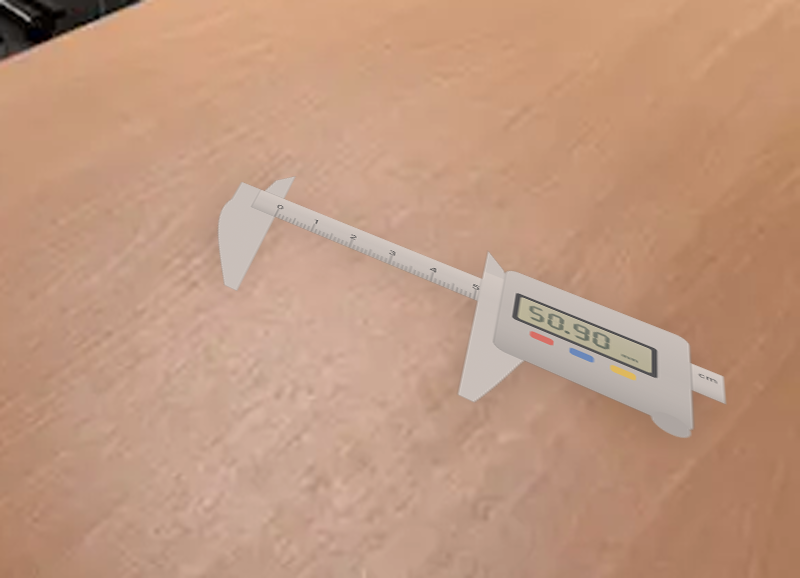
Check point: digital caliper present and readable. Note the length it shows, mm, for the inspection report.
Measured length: 50.90 mm
